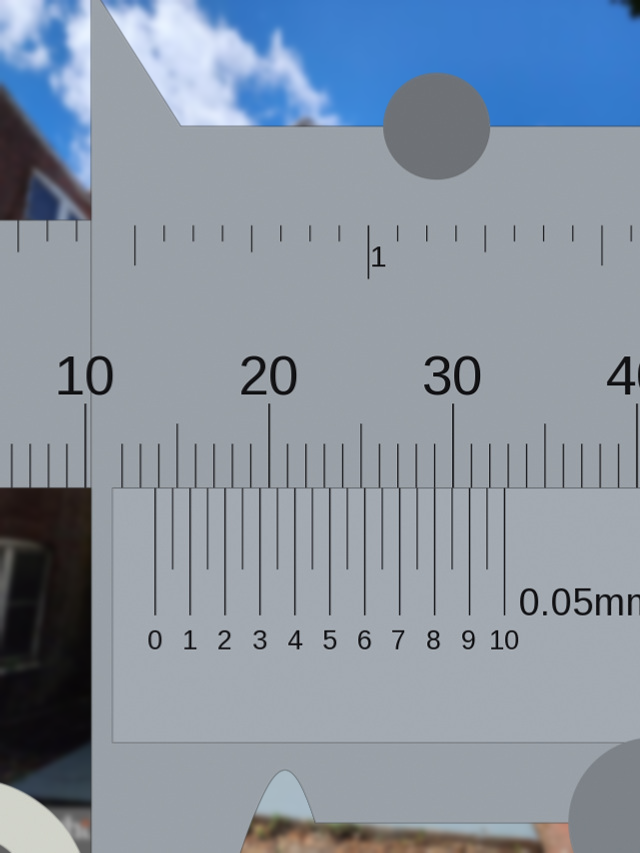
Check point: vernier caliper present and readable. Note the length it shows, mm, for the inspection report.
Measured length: 13.8 mm
